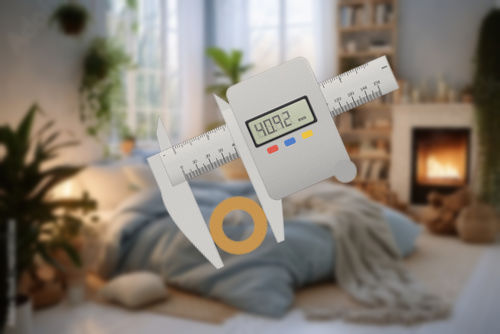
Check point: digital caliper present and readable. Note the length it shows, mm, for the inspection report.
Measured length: 40.92 mm
